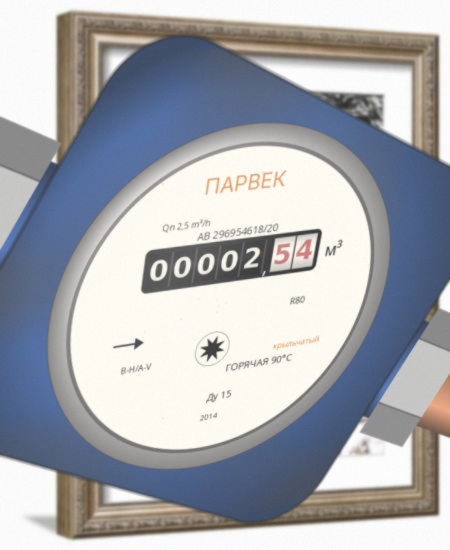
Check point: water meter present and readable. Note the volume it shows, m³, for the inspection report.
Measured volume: 2.54 m³
